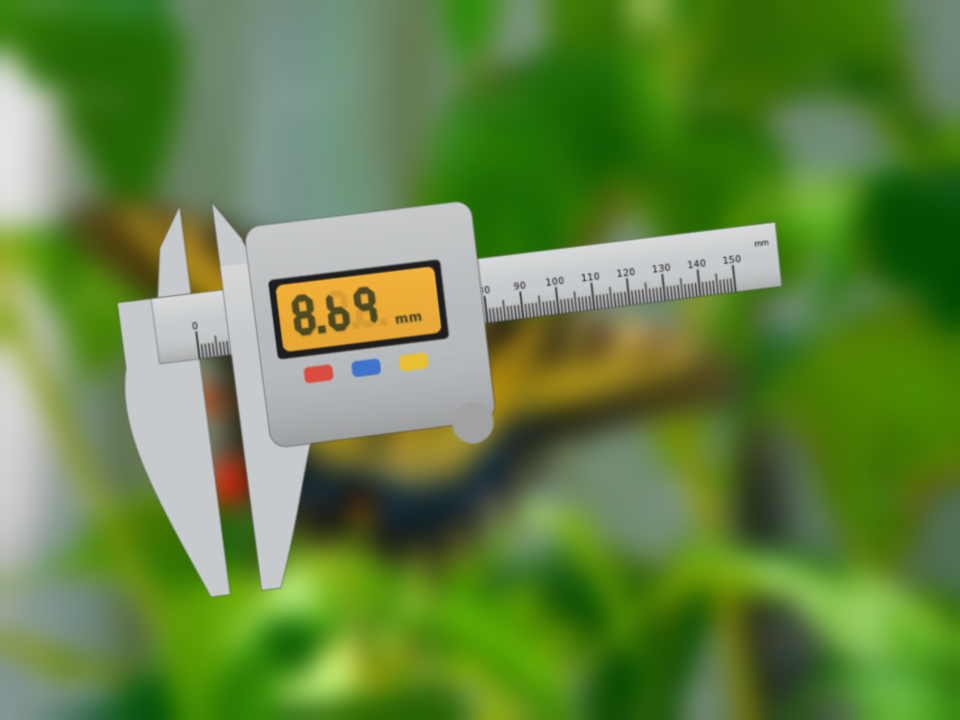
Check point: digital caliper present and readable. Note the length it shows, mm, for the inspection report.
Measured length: 8.69 mm
